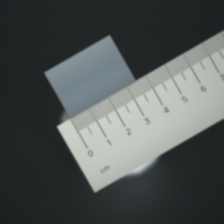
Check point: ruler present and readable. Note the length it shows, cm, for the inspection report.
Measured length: 3.5 cm
